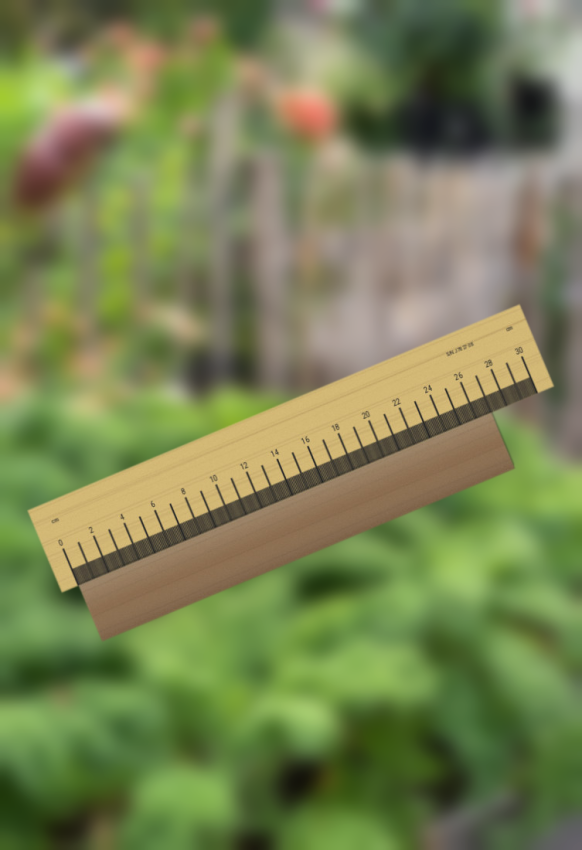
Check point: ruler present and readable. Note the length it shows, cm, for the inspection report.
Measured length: 27 cm
